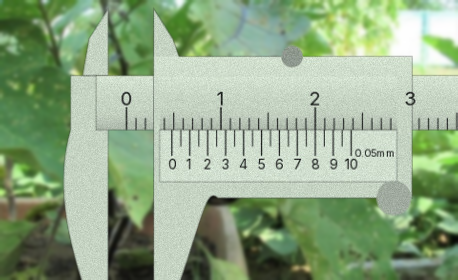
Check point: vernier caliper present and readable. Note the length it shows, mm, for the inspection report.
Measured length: 4.8 mm
